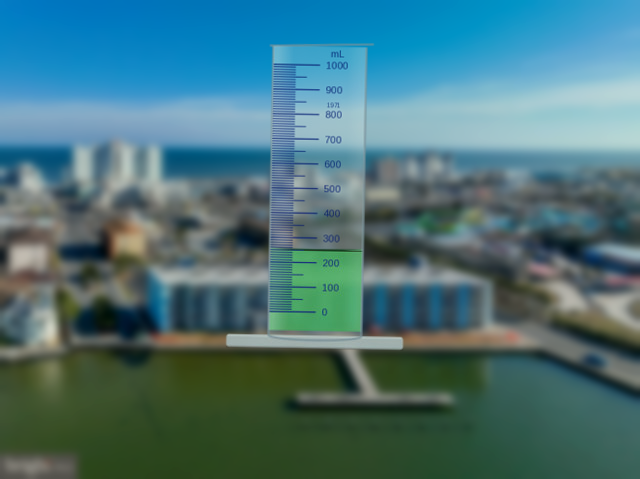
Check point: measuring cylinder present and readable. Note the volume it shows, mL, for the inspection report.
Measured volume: 250 mL
